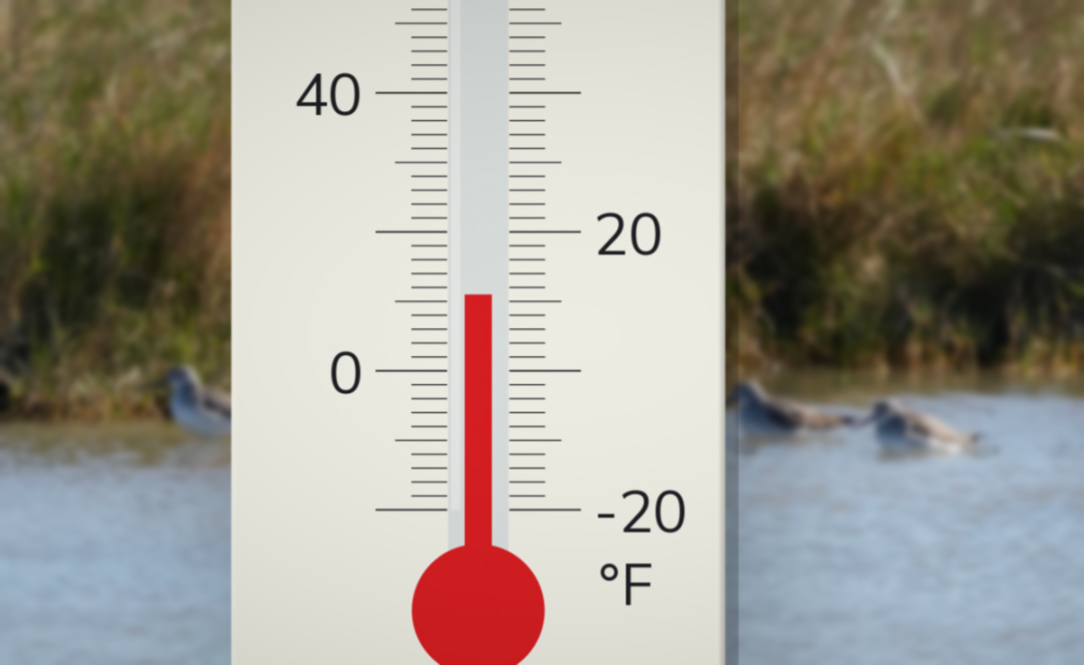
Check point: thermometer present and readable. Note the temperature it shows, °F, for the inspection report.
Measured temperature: 11 °F
